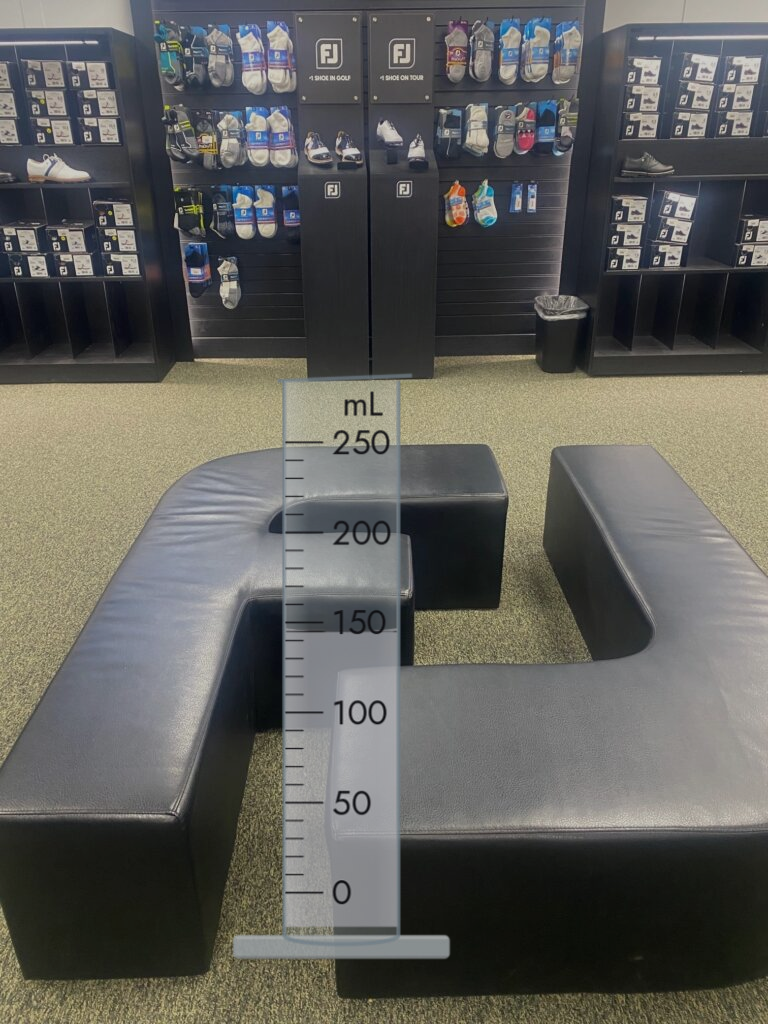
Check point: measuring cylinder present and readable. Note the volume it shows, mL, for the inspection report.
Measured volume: 145 mL
